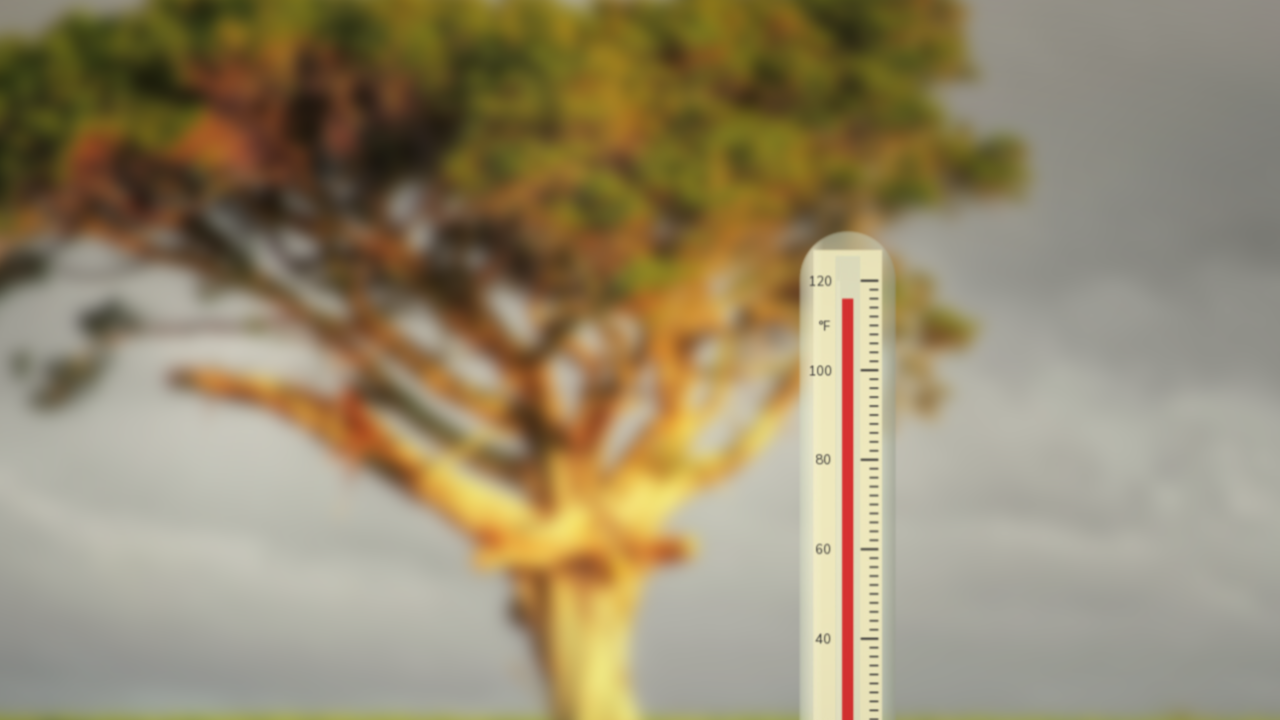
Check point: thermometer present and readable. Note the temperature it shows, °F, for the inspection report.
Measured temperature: 116 °F
